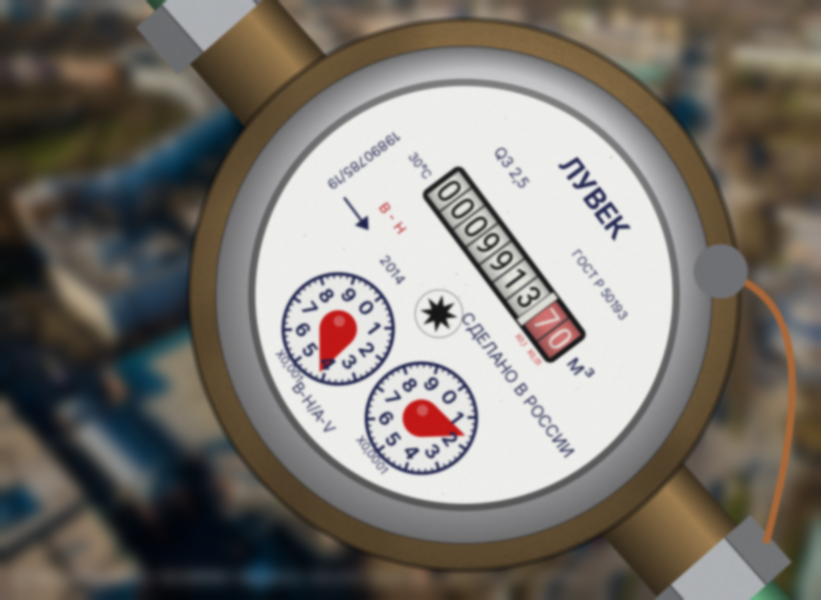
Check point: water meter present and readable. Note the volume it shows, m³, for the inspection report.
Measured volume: 9913.7041 m³
